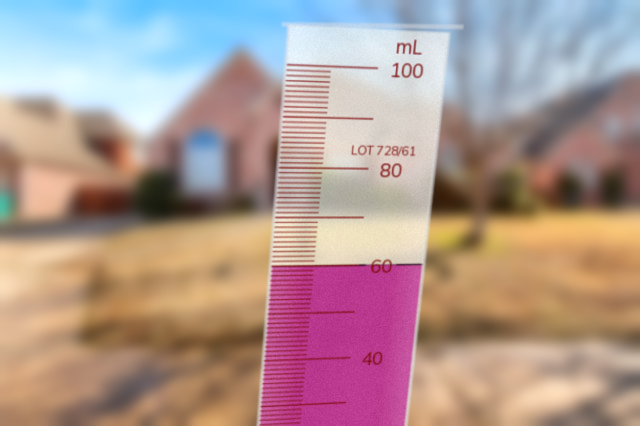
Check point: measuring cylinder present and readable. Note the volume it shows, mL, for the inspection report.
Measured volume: 60 mL
